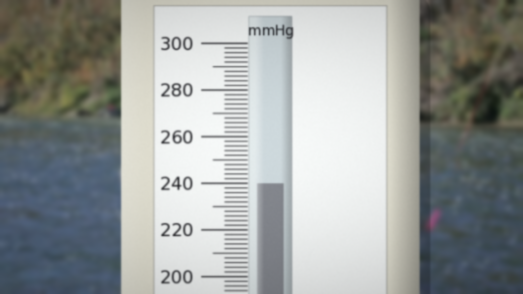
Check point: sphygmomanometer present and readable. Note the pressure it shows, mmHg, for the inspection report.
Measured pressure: 240 mmHg
